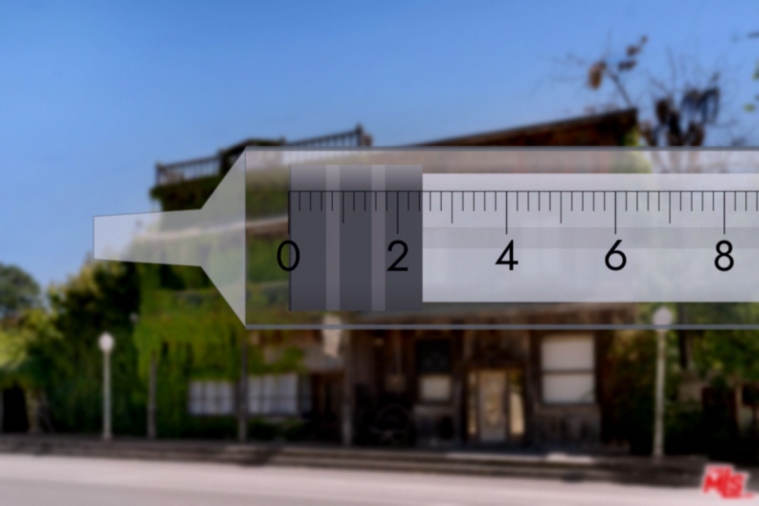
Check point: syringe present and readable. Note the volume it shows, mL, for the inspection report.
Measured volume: 0 mL
